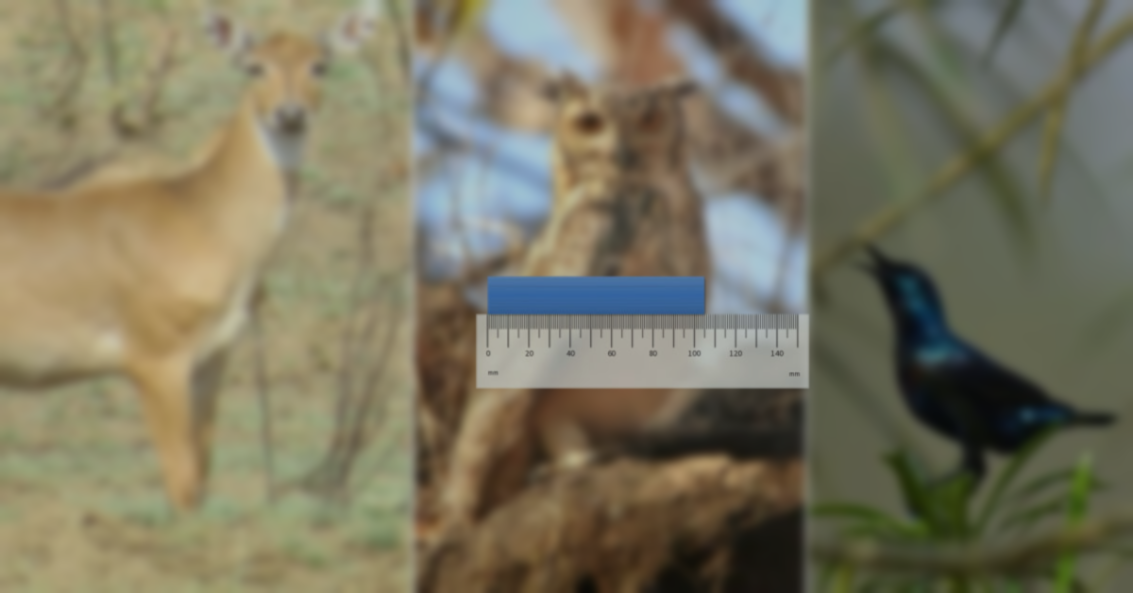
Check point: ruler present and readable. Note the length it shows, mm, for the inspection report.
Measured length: 105 mm
